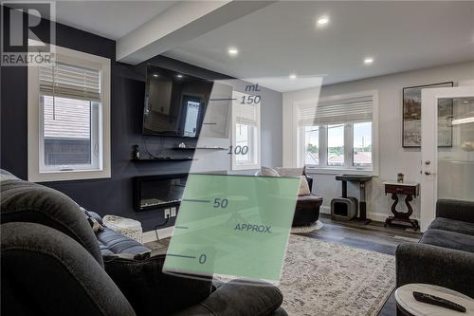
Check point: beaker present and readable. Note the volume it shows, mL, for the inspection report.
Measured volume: 75 mL
